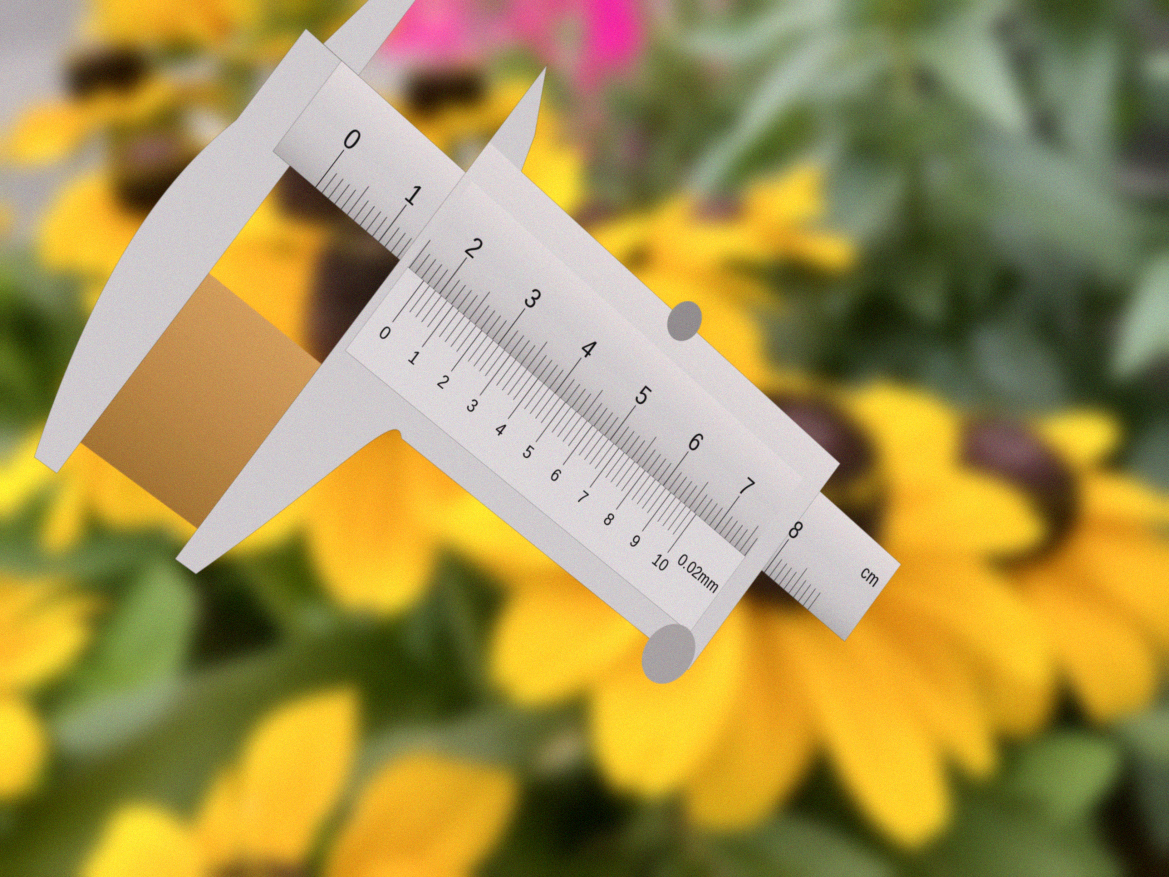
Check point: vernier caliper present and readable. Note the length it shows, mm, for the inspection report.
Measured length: 17.4 mm
